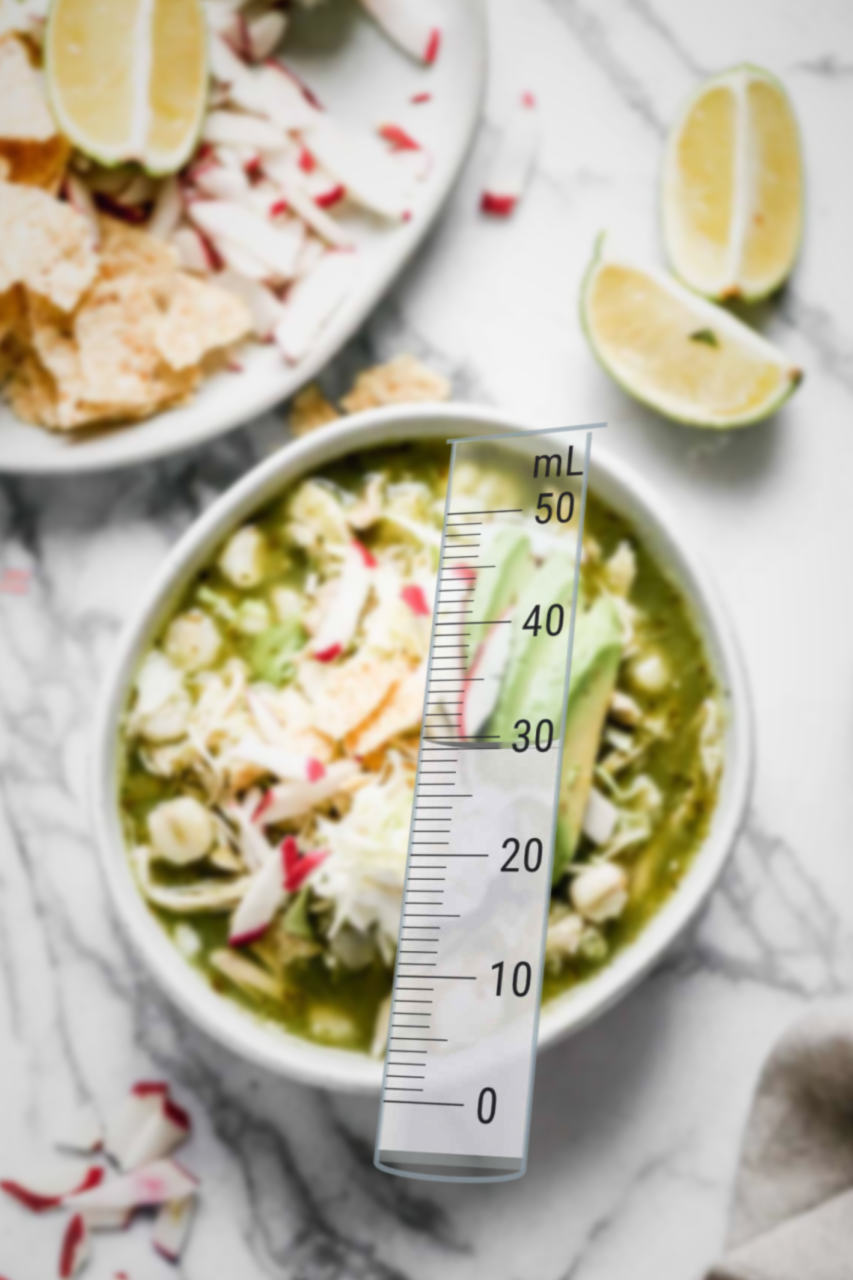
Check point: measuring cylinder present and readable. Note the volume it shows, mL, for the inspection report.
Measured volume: 29 mL
